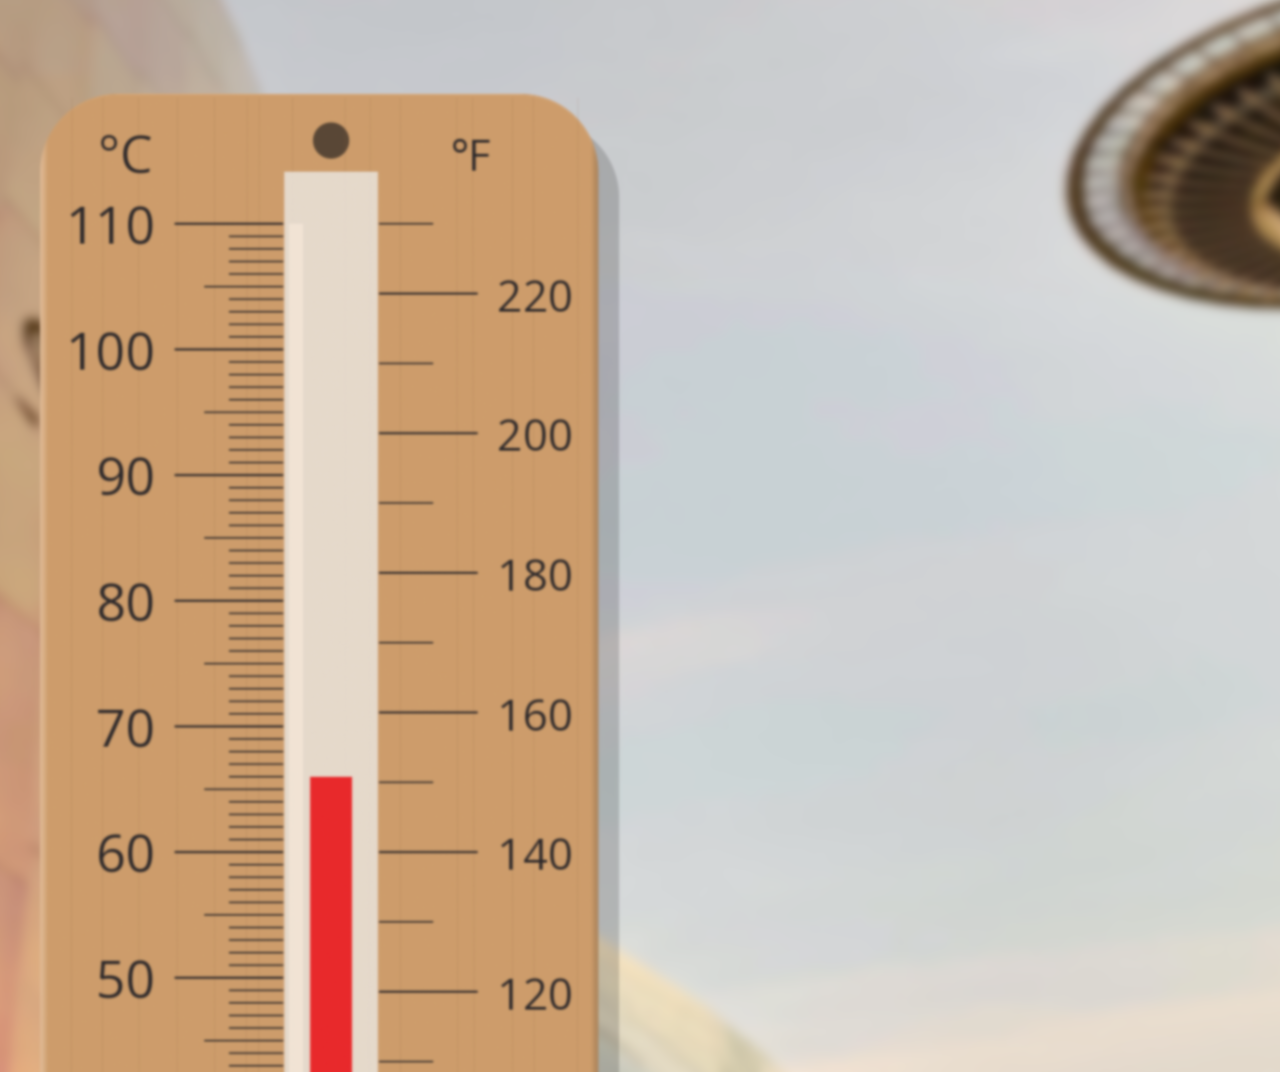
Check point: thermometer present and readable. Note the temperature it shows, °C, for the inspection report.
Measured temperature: 66 °C
